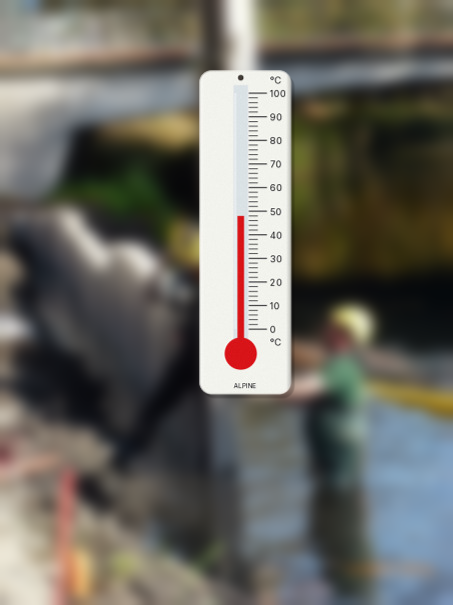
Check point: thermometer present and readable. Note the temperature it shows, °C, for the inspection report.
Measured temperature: 48 °C
